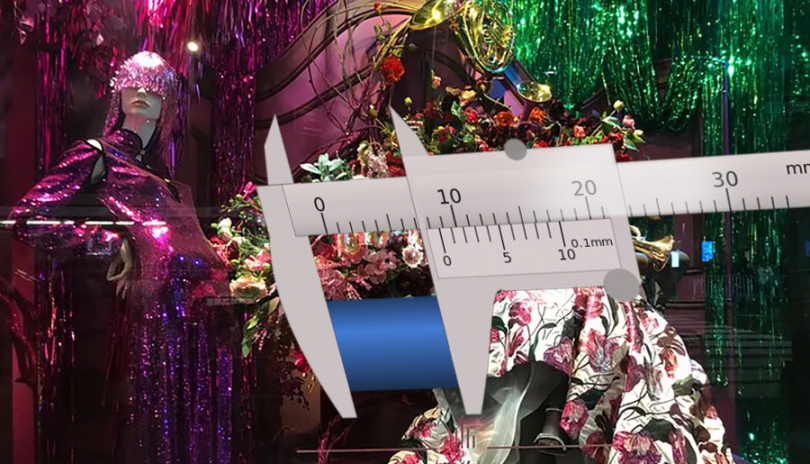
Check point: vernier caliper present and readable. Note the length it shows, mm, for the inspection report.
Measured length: 8.7 mm
